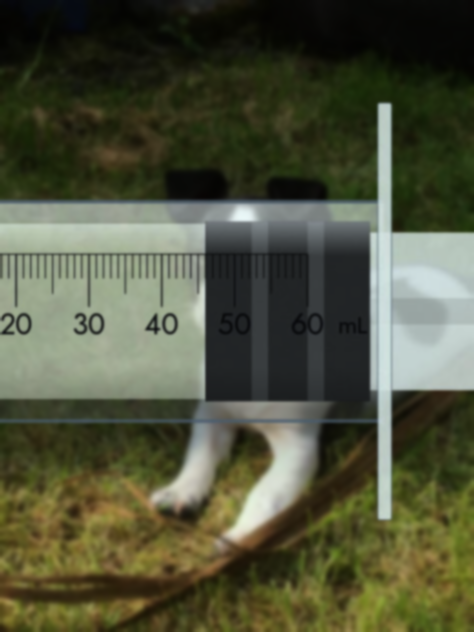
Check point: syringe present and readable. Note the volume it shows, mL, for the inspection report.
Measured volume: 46 mL
